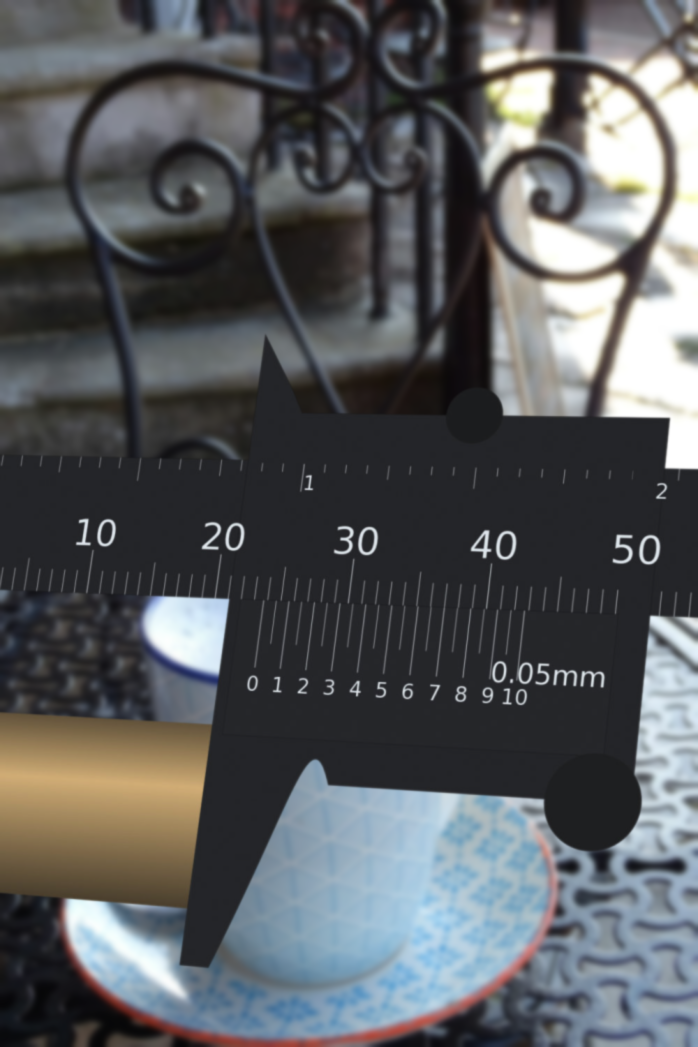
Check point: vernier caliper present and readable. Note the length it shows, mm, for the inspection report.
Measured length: 23.7 mm
